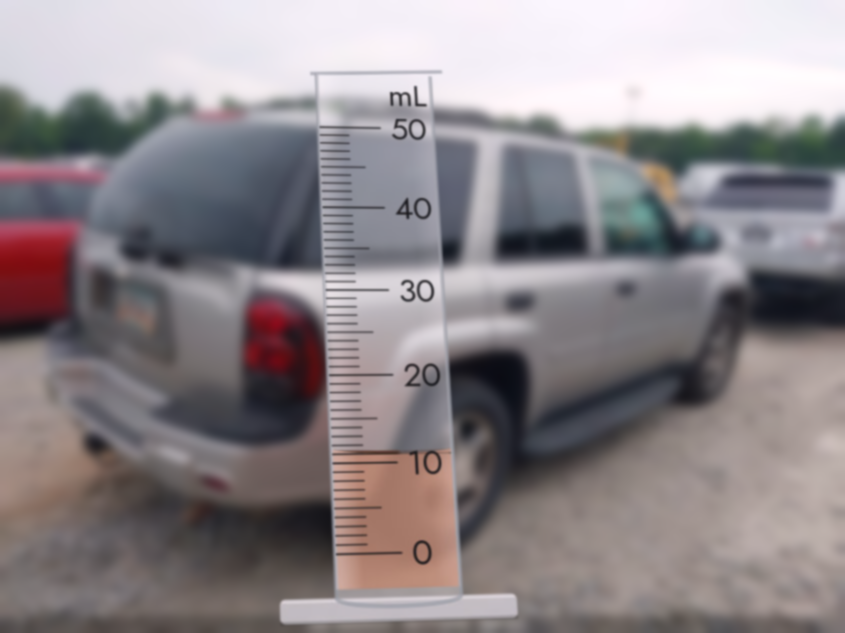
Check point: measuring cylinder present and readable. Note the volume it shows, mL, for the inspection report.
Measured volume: 11 mL
